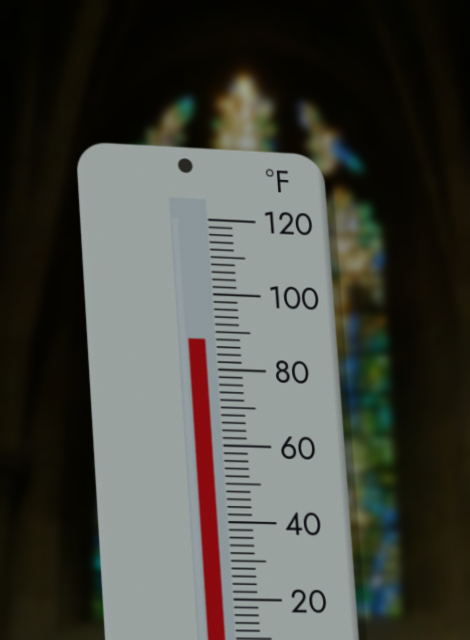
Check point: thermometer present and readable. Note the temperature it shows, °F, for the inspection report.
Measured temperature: 88 °F
